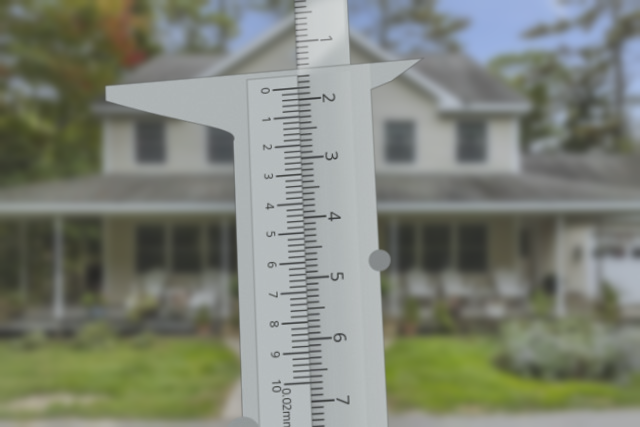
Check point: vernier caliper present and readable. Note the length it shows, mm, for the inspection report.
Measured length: 18.0 mm
